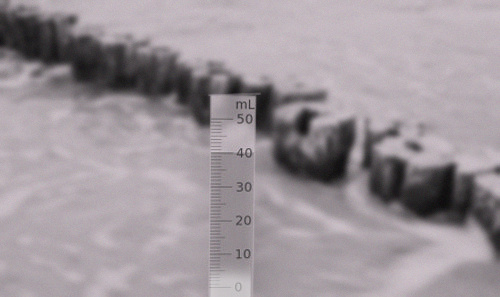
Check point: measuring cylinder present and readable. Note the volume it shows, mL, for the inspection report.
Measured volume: 40 mL
